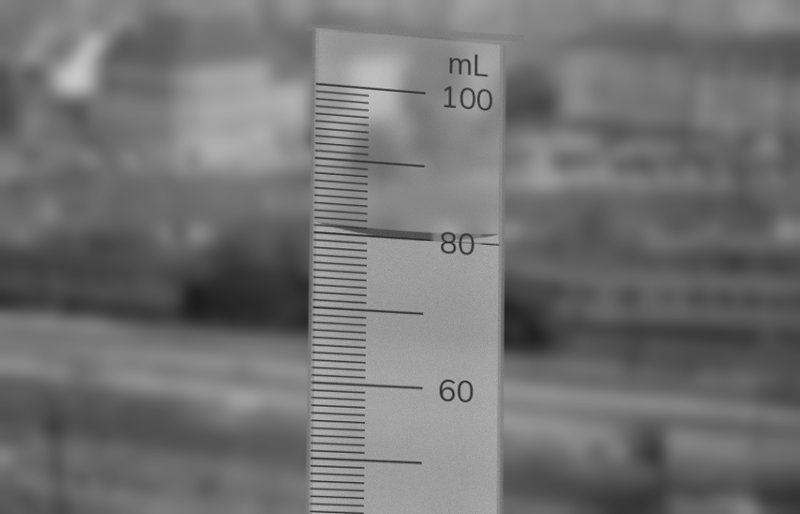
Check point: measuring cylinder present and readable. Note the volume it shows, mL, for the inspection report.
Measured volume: 80 mL
